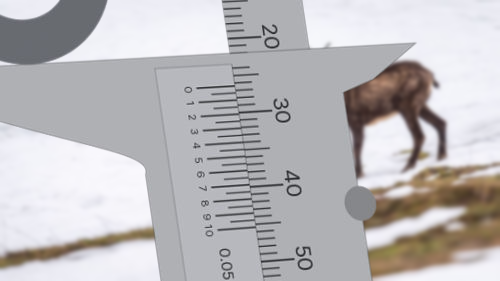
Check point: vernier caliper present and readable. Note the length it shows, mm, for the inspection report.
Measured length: 26.4 mm
